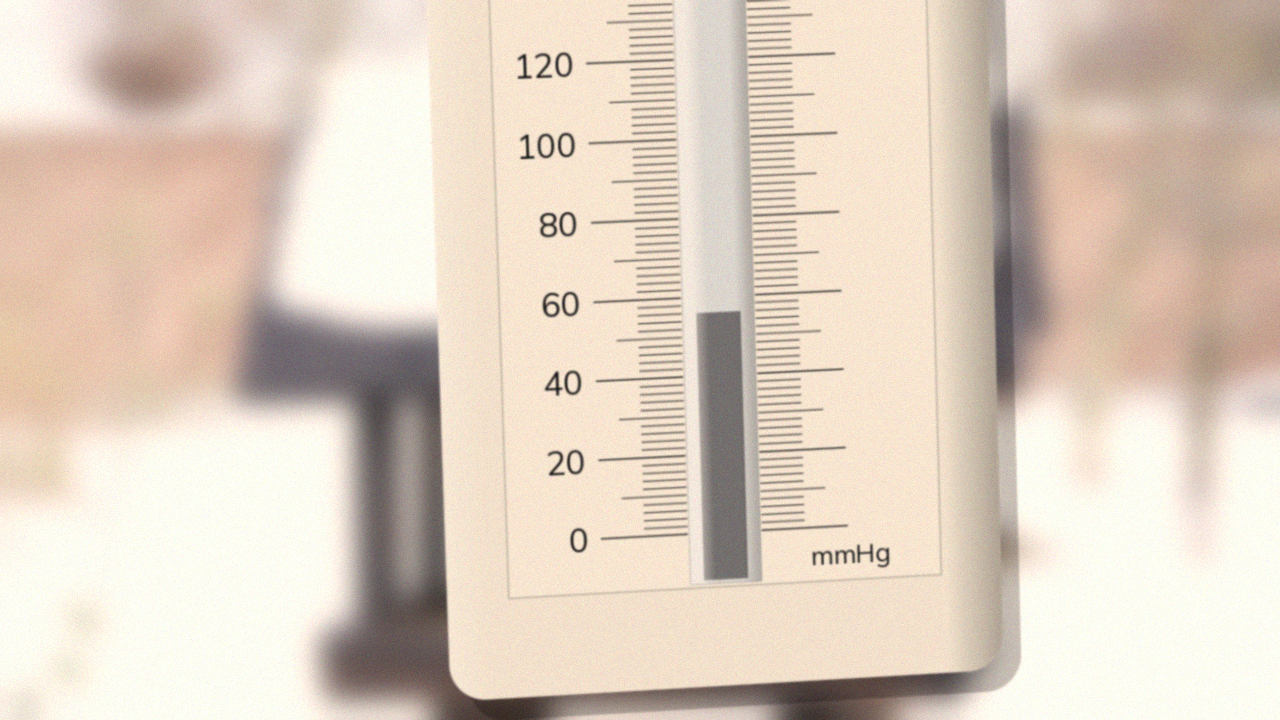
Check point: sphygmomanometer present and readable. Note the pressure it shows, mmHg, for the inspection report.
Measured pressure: 56 mmHg
